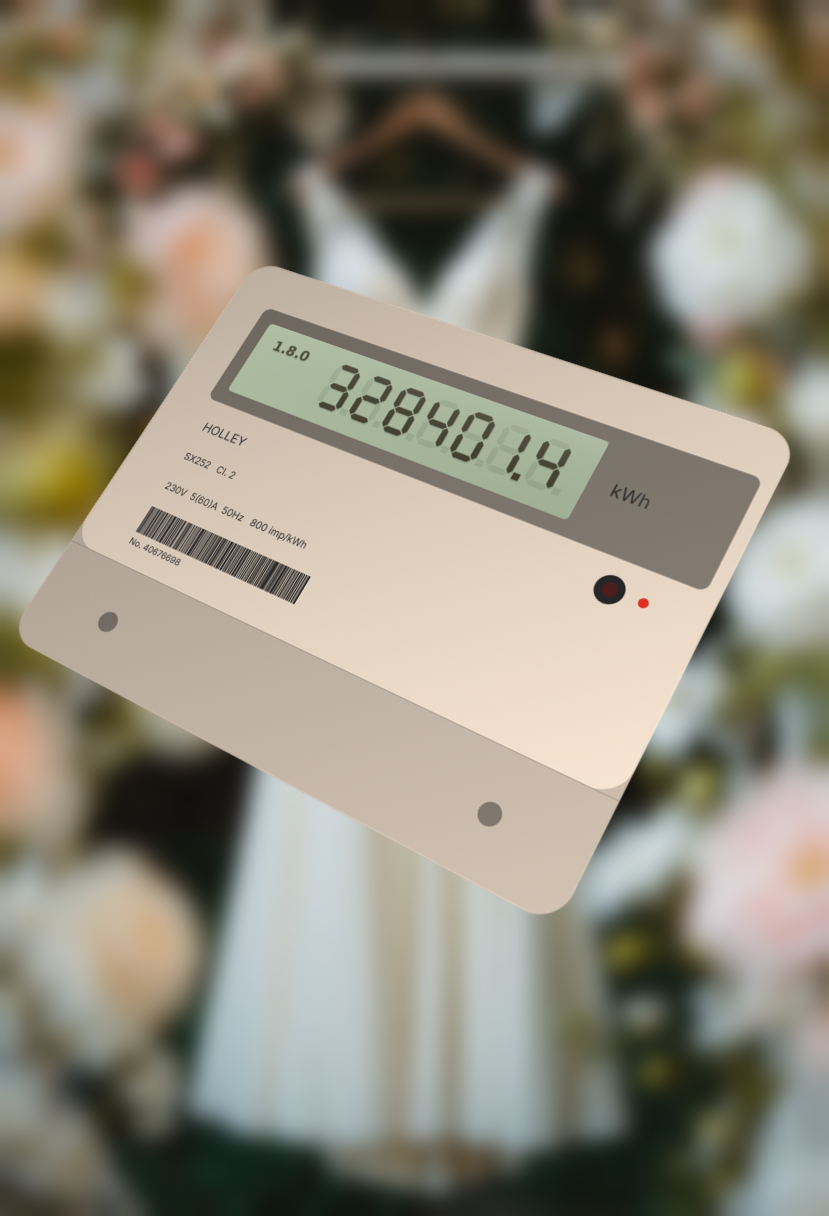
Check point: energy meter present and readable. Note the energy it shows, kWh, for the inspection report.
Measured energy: 328401.4 kWh
